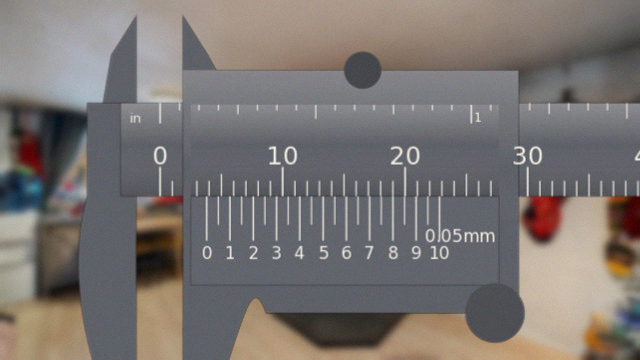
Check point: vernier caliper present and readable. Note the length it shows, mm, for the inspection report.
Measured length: 3.8 mm
